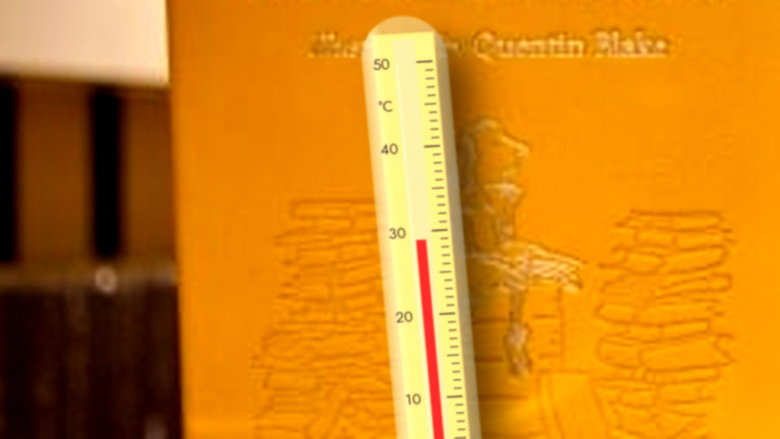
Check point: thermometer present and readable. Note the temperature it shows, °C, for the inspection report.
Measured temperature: 29 °C
